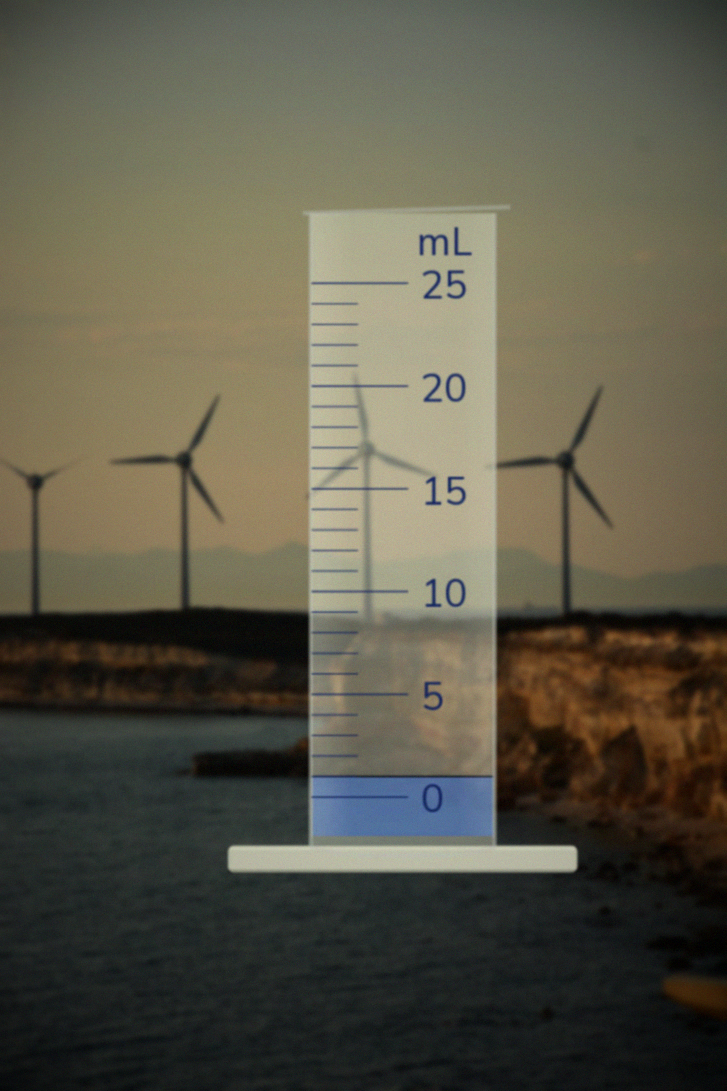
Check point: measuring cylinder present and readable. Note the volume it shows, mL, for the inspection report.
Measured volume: 1 mL
